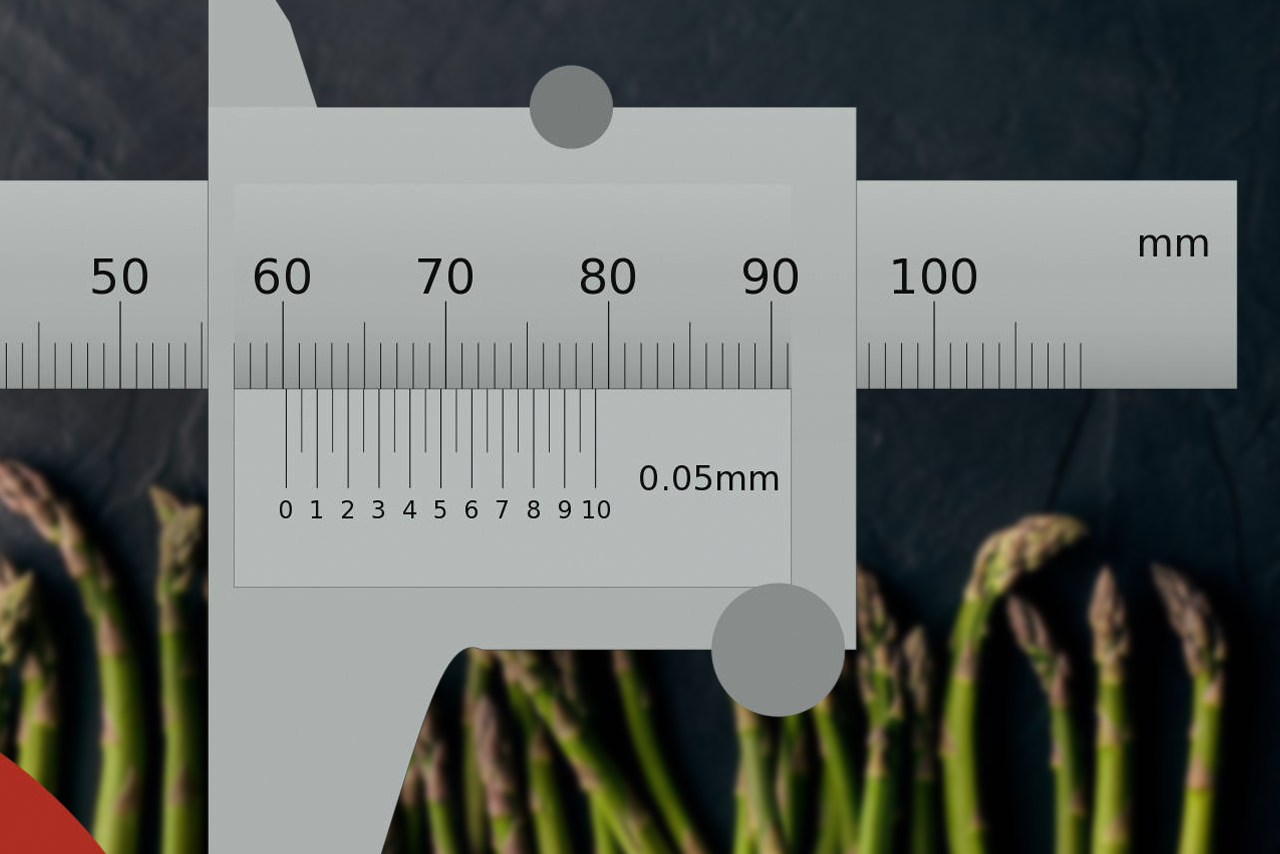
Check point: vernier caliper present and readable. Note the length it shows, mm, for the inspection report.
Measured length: 60.2 mm
